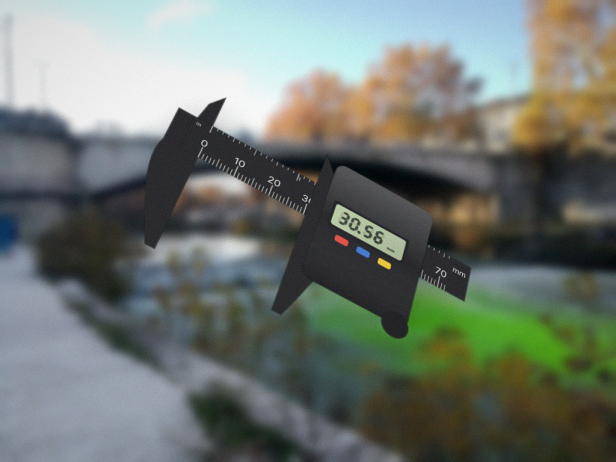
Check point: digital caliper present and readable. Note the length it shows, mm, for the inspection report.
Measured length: 30.56 mm
